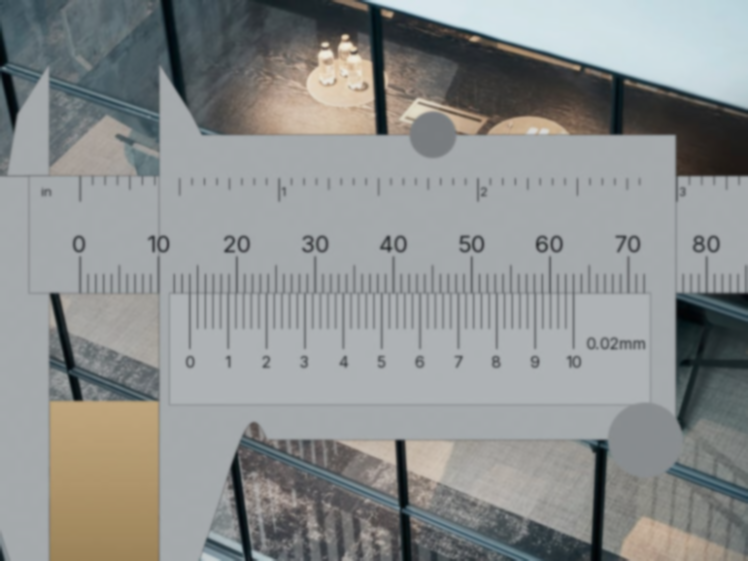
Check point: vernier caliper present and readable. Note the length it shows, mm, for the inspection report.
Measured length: 14.0 mm
